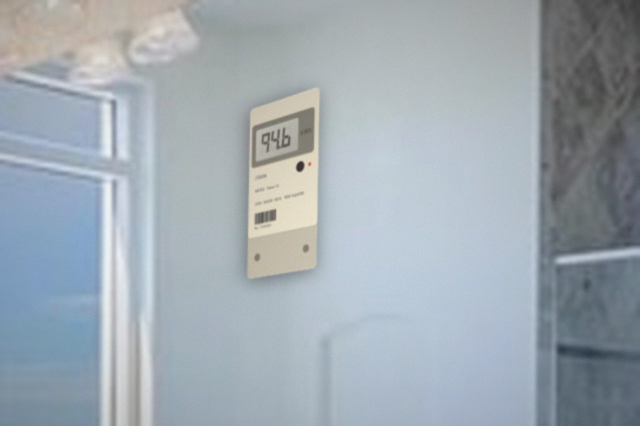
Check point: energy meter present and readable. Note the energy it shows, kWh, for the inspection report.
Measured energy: 94.6 kWh
